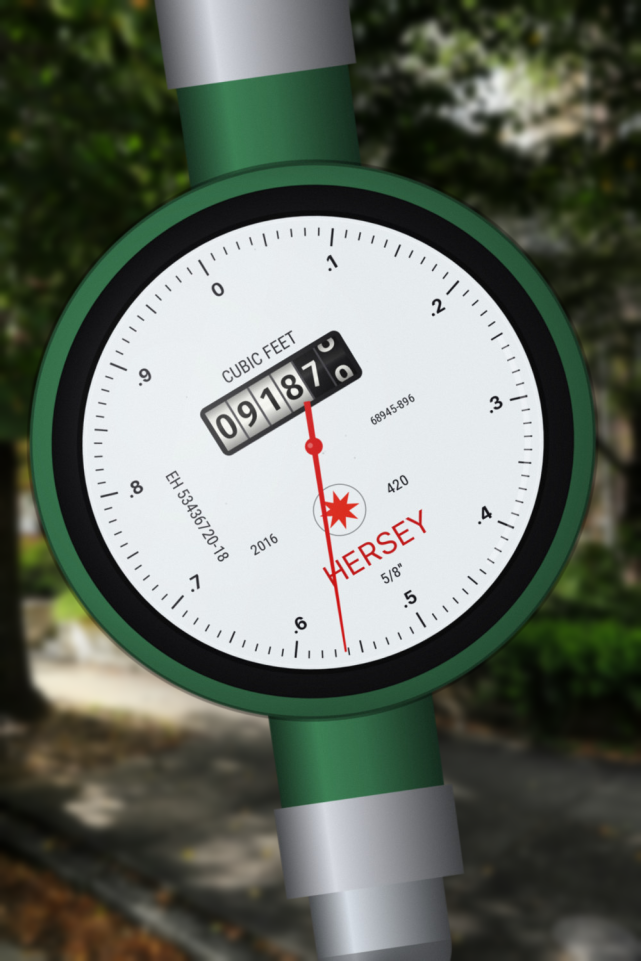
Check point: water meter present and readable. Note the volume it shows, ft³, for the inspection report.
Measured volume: 91878.56 ft³
